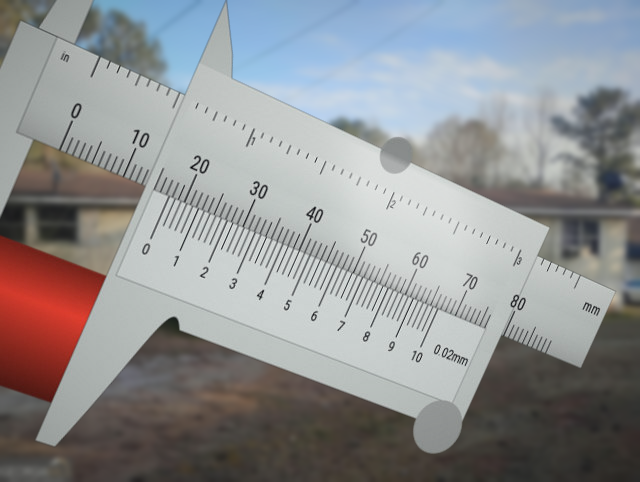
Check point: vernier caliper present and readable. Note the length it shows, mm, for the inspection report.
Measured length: 17.5 mm
